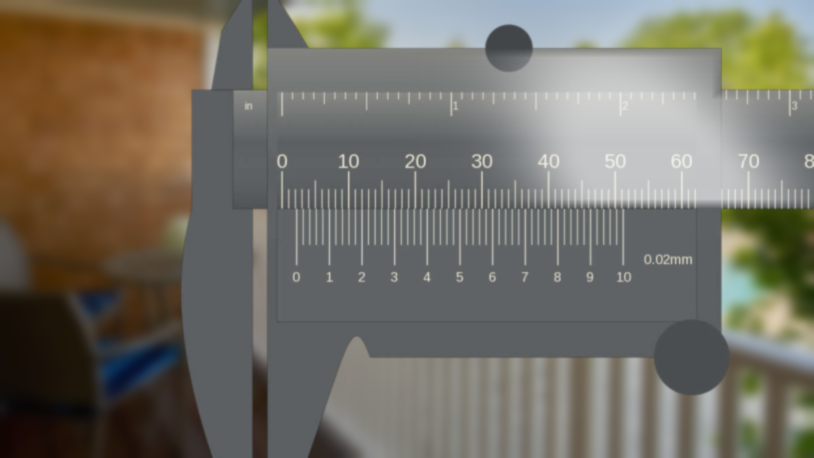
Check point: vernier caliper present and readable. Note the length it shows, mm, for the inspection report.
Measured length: 2.2 mm
